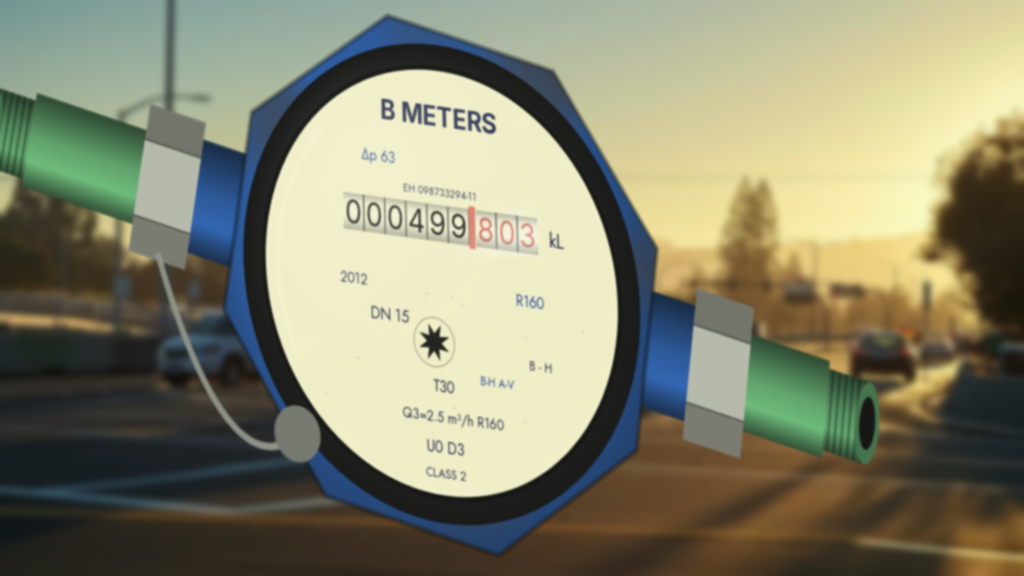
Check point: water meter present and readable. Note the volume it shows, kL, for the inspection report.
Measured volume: 499.803 kL
